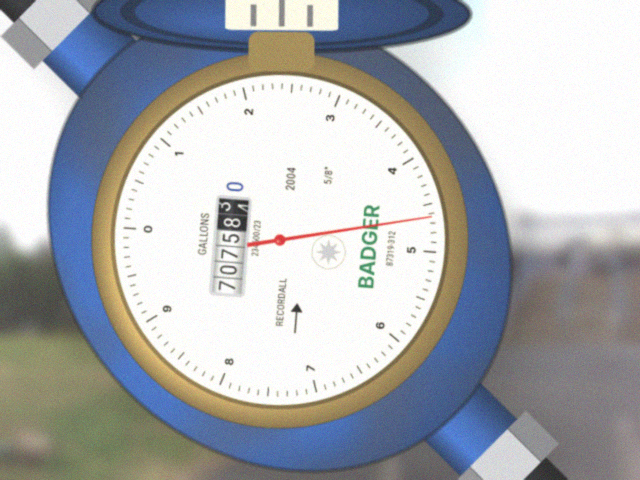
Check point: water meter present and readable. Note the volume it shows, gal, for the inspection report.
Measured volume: 7075834.6 gal
